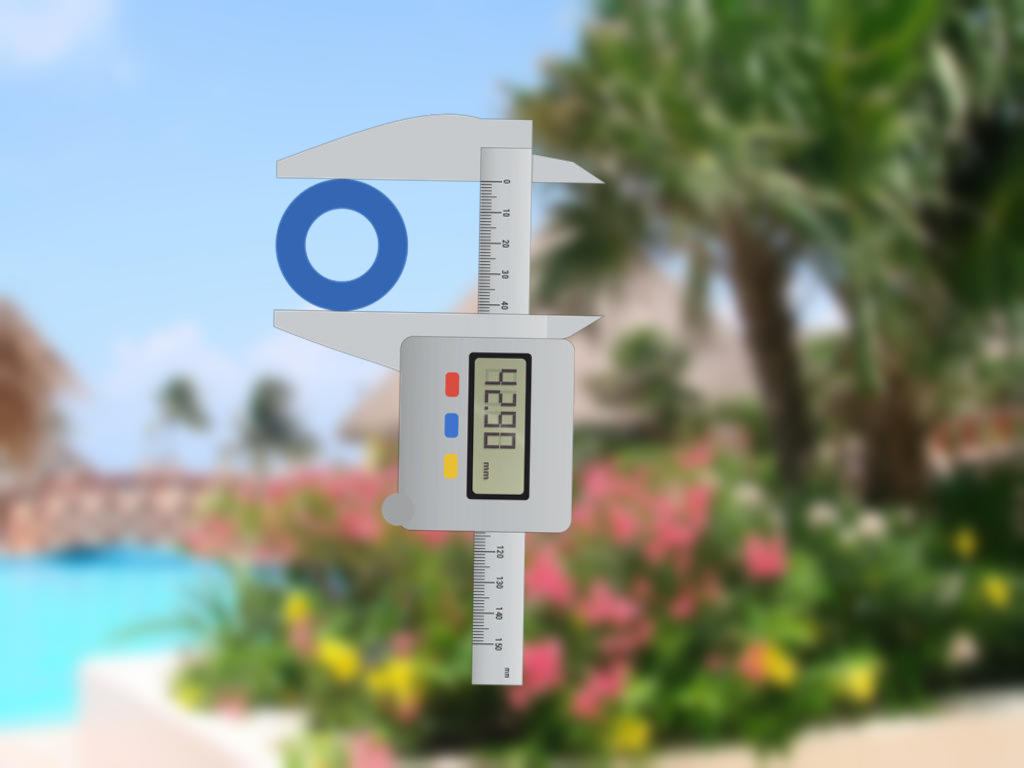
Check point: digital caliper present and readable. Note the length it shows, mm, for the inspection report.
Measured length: 42.90 mm
